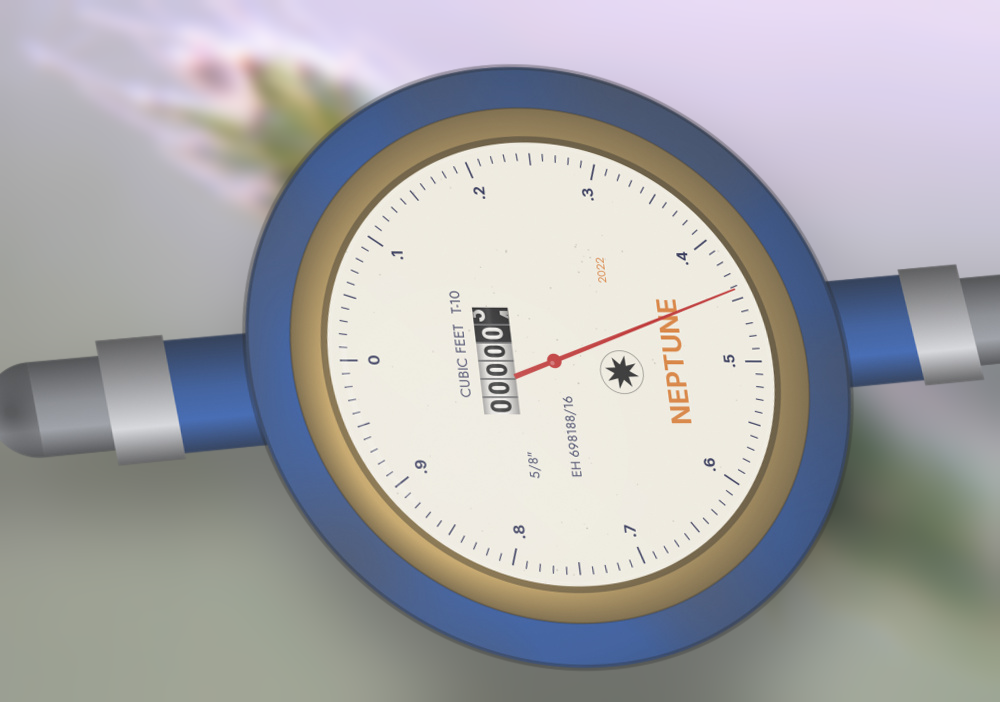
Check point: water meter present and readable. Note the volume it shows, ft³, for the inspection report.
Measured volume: 3.44 ft³
